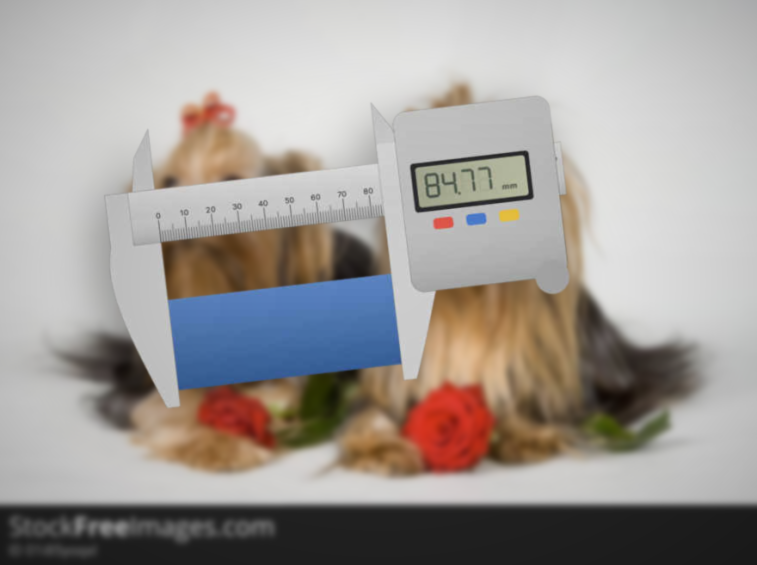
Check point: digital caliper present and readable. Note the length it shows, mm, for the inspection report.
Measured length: 84.77 mm
